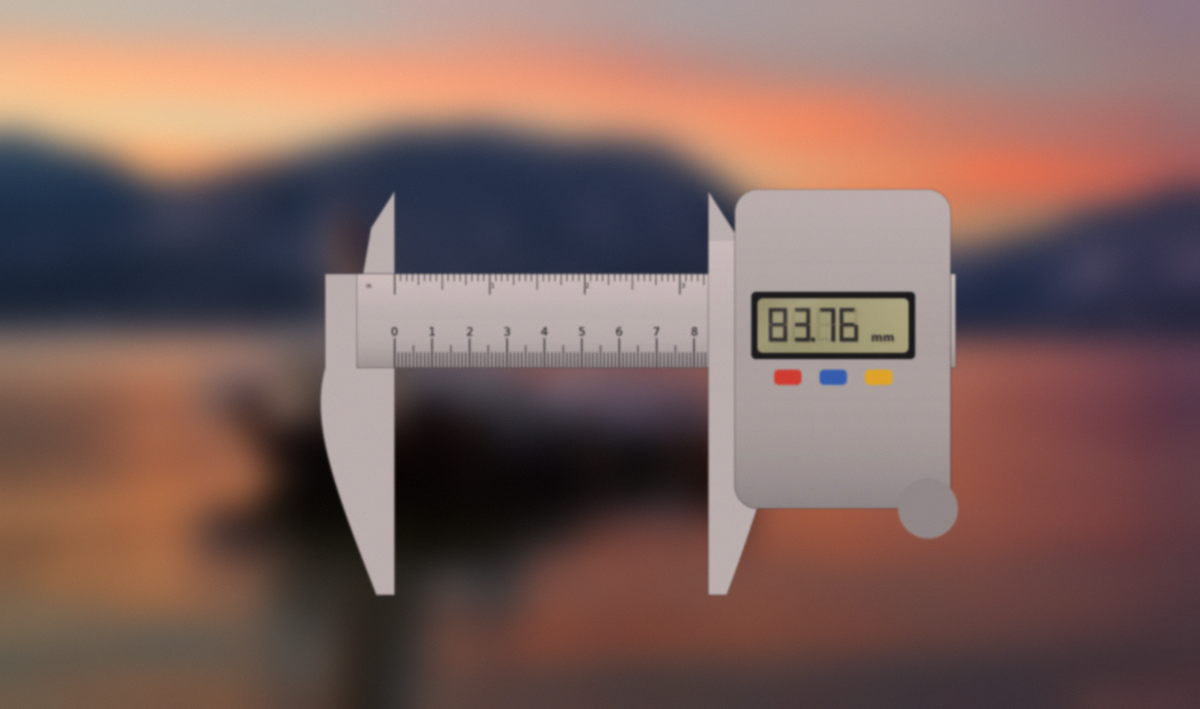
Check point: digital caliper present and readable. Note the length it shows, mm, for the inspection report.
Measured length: 83.76 mm
